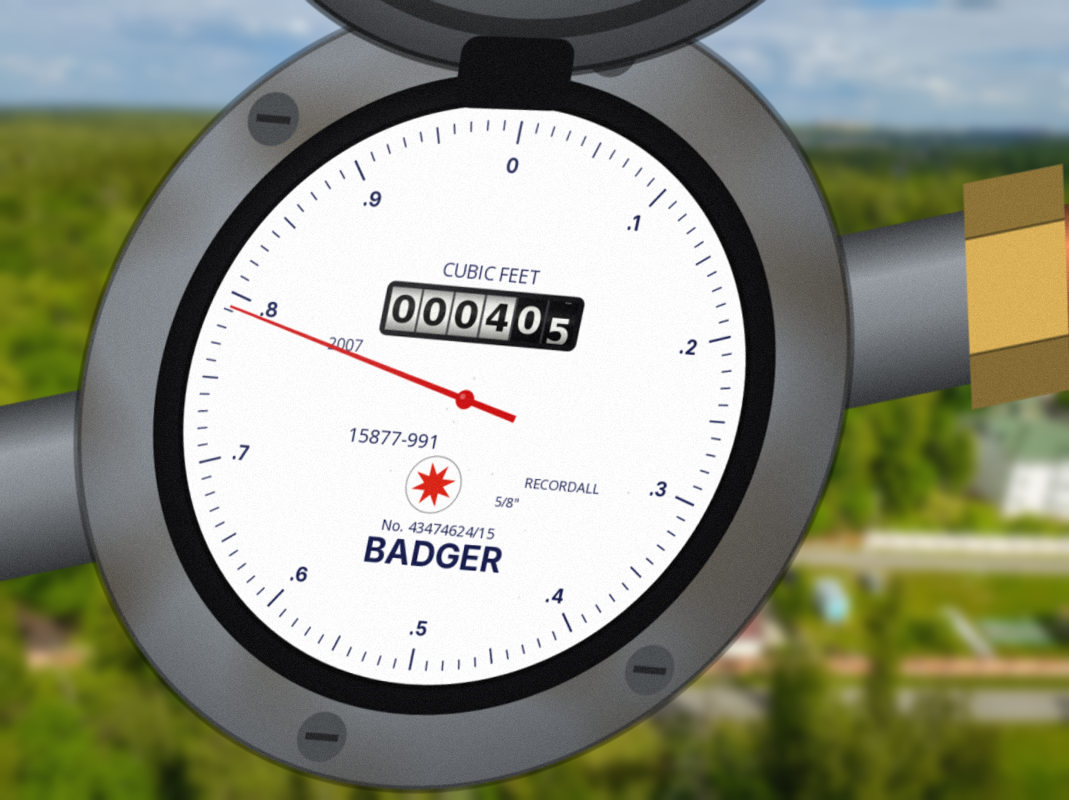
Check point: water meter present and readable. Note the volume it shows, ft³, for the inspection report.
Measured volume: 404.79 ft³
